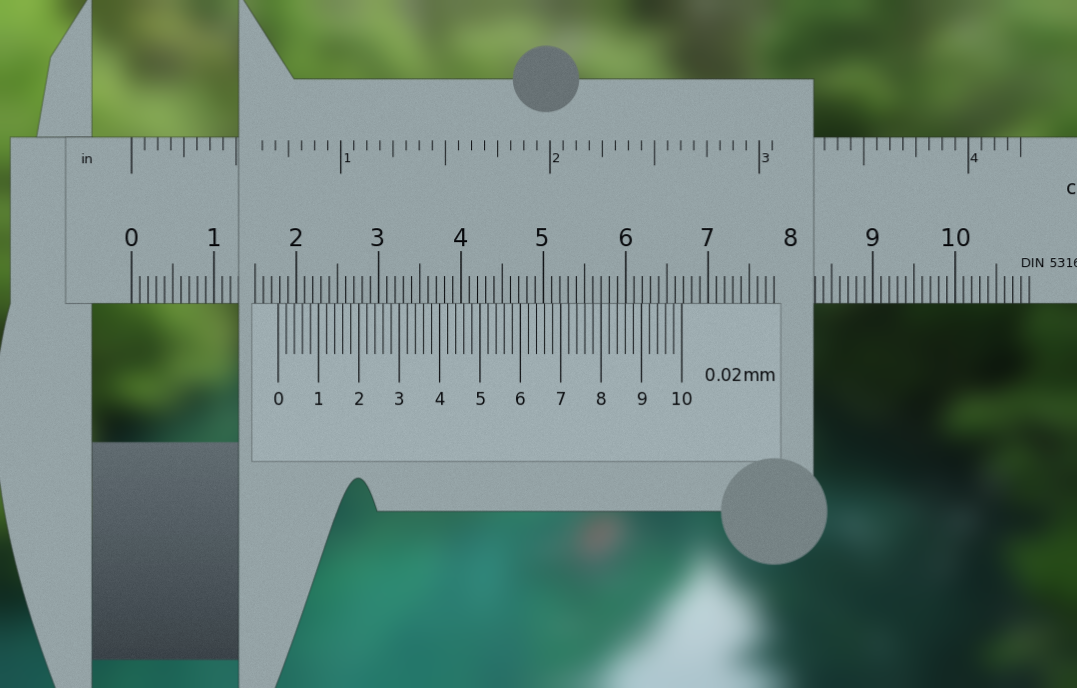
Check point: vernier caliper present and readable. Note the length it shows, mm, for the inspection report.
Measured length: 17.8 mm
